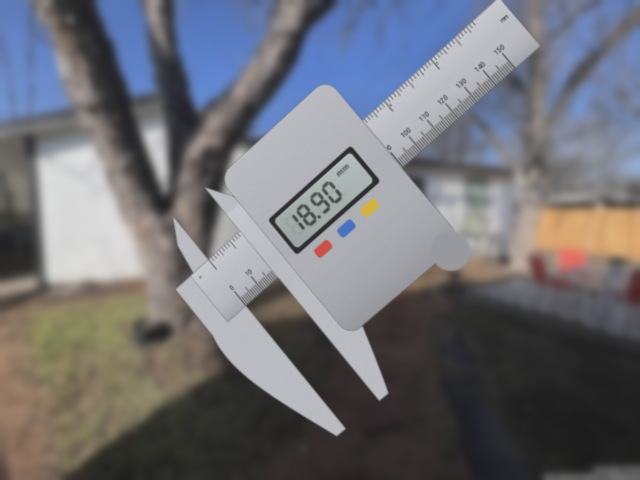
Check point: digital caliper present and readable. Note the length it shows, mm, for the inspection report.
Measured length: 18.90 mm
